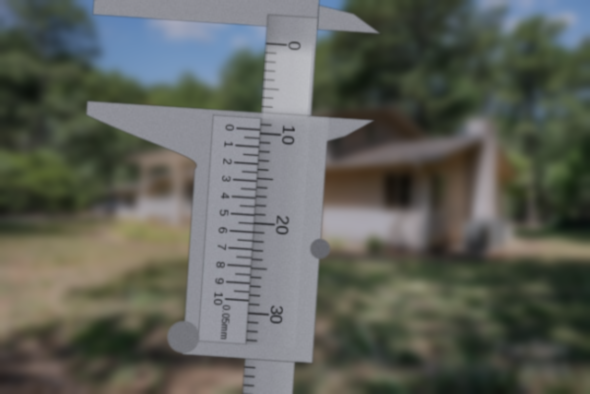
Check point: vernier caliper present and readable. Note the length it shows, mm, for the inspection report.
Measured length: 9.6 mm
